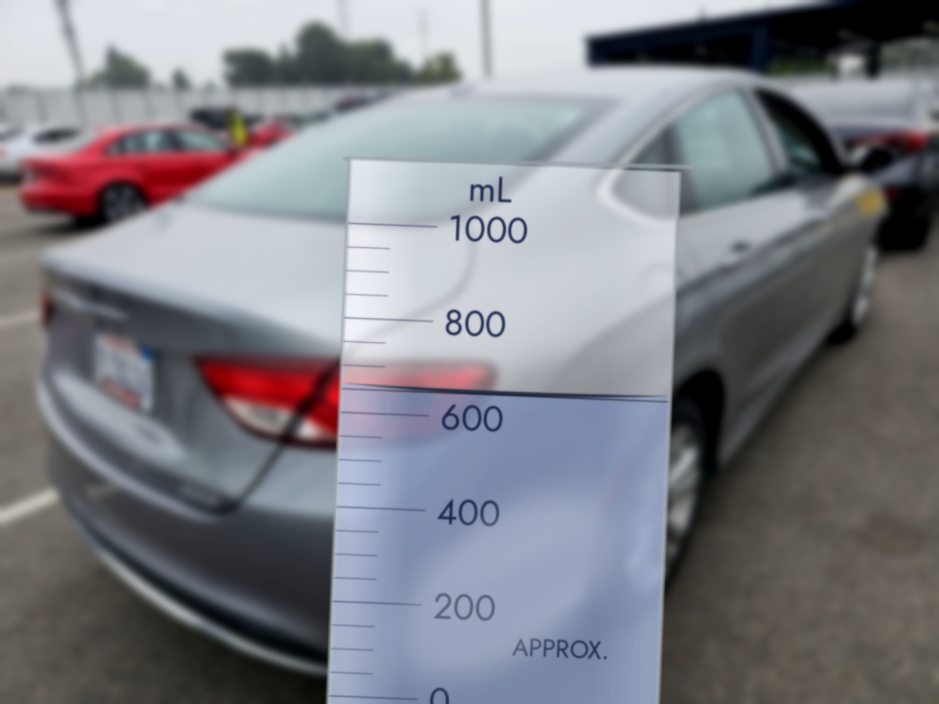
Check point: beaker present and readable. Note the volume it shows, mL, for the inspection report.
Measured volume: 650 mL
